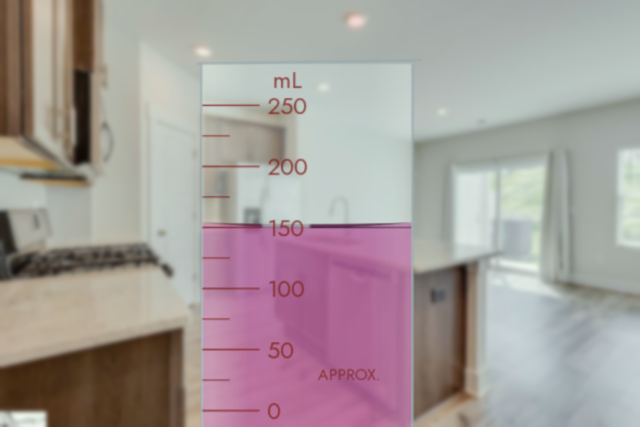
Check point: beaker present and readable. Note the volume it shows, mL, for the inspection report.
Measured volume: 150 mL
